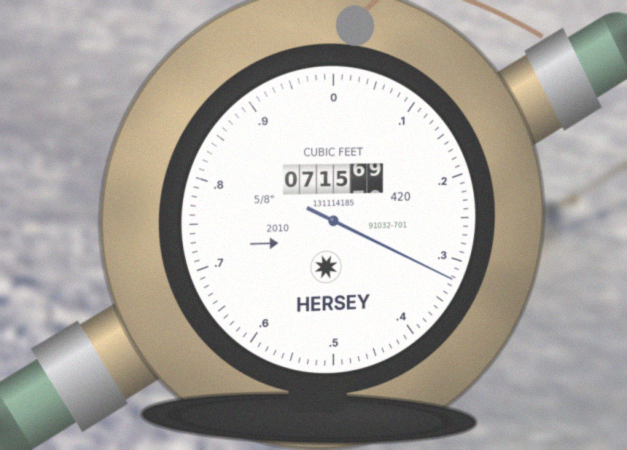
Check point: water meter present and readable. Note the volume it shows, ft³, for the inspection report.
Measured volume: 71569.32 ft³
